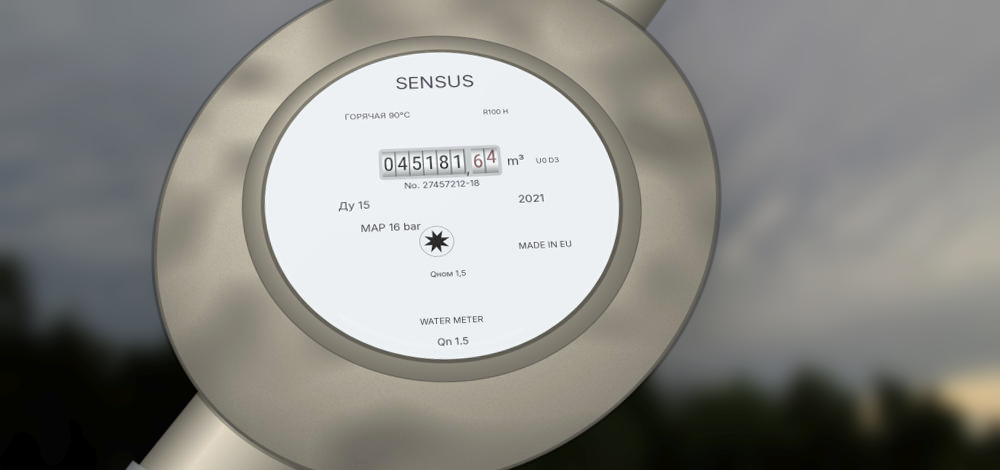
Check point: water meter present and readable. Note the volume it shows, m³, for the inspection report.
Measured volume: 45181.64 m³
